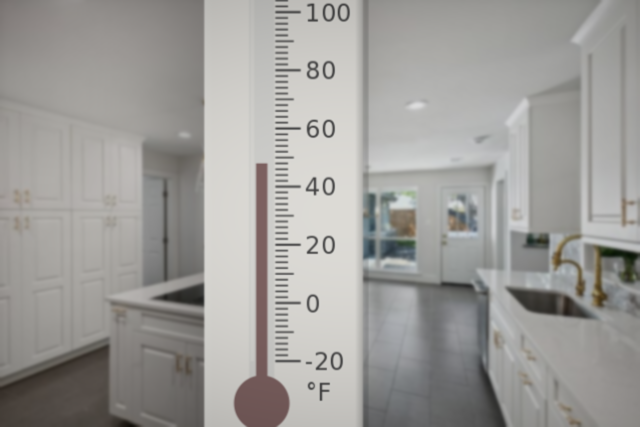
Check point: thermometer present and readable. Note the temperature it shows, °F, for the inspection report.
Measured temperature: 48 °F
